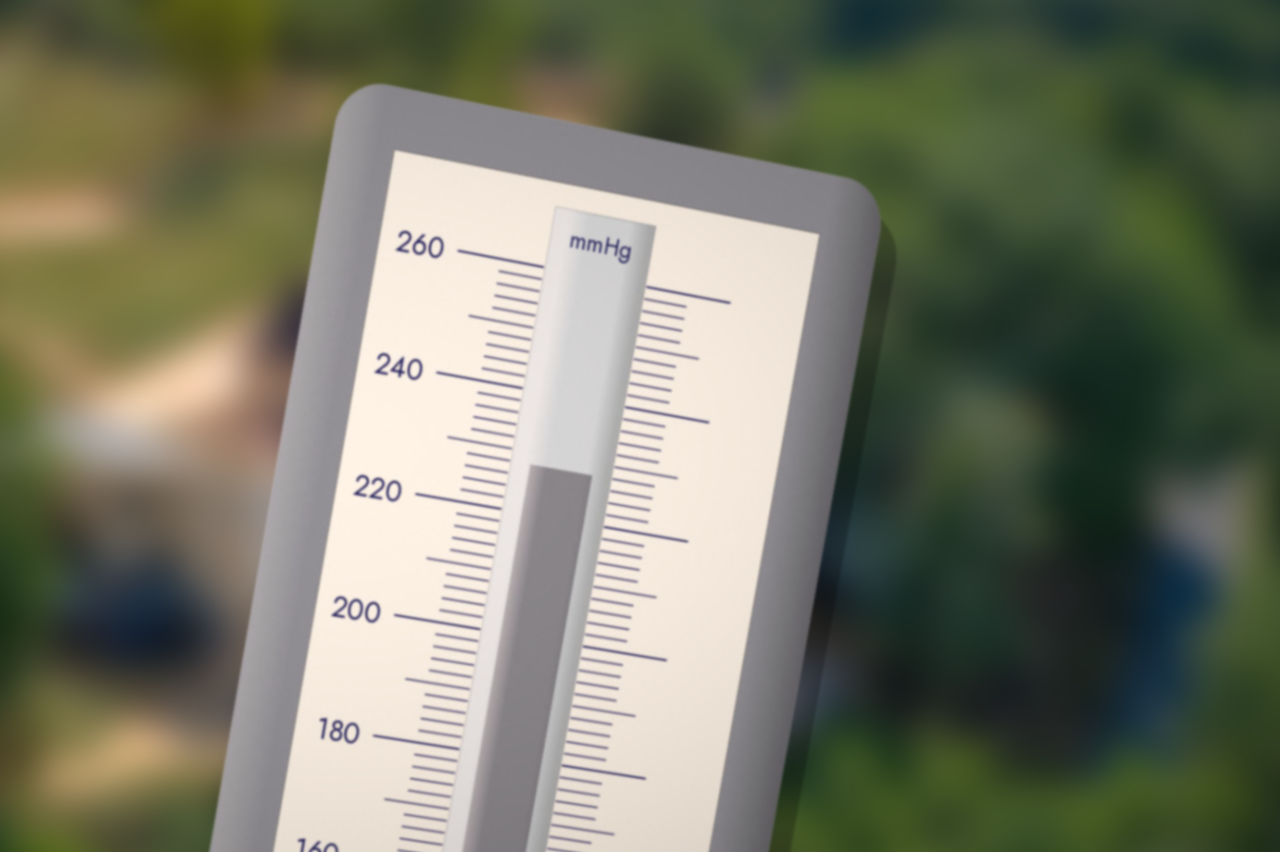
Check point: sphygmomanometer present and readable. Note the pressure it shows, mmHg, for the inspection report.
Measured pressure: 228 mmHg
